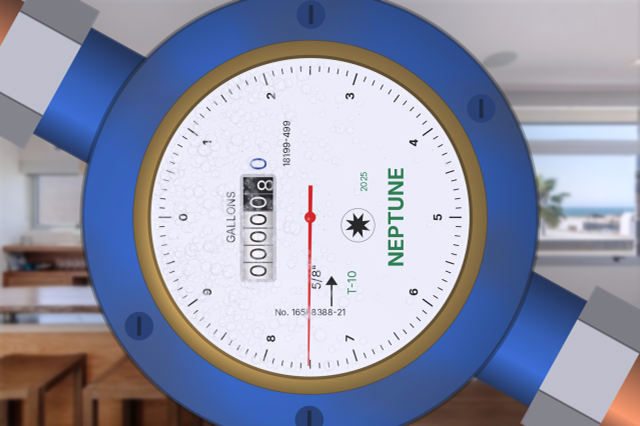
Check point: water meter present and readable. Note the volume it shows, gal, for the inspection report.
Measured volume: 77.5 gal
